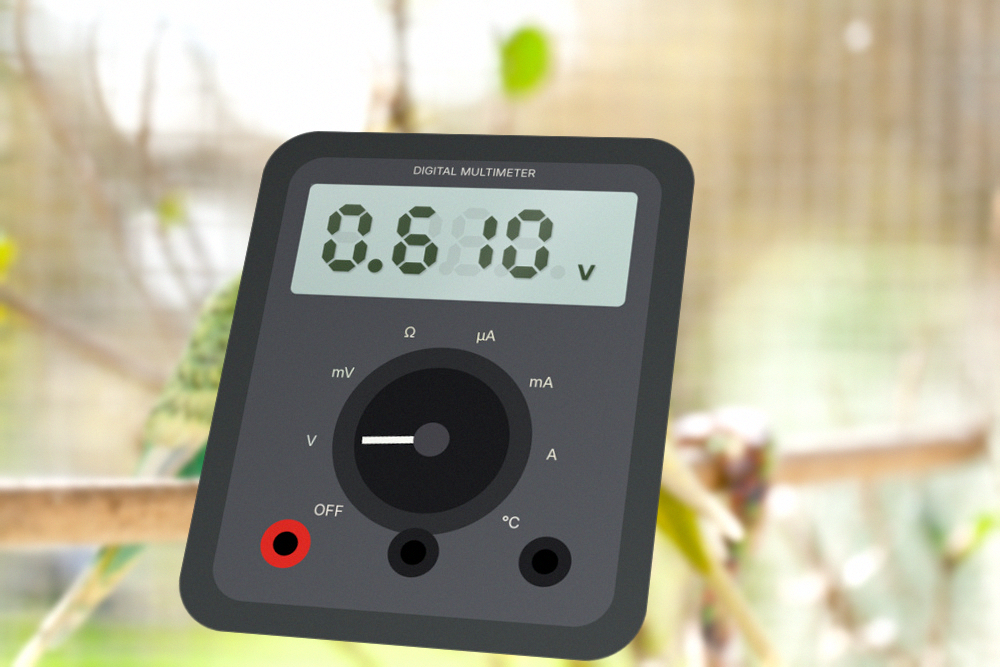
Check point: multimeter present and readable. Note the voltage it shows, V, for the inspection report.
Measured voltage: 0.610 V
